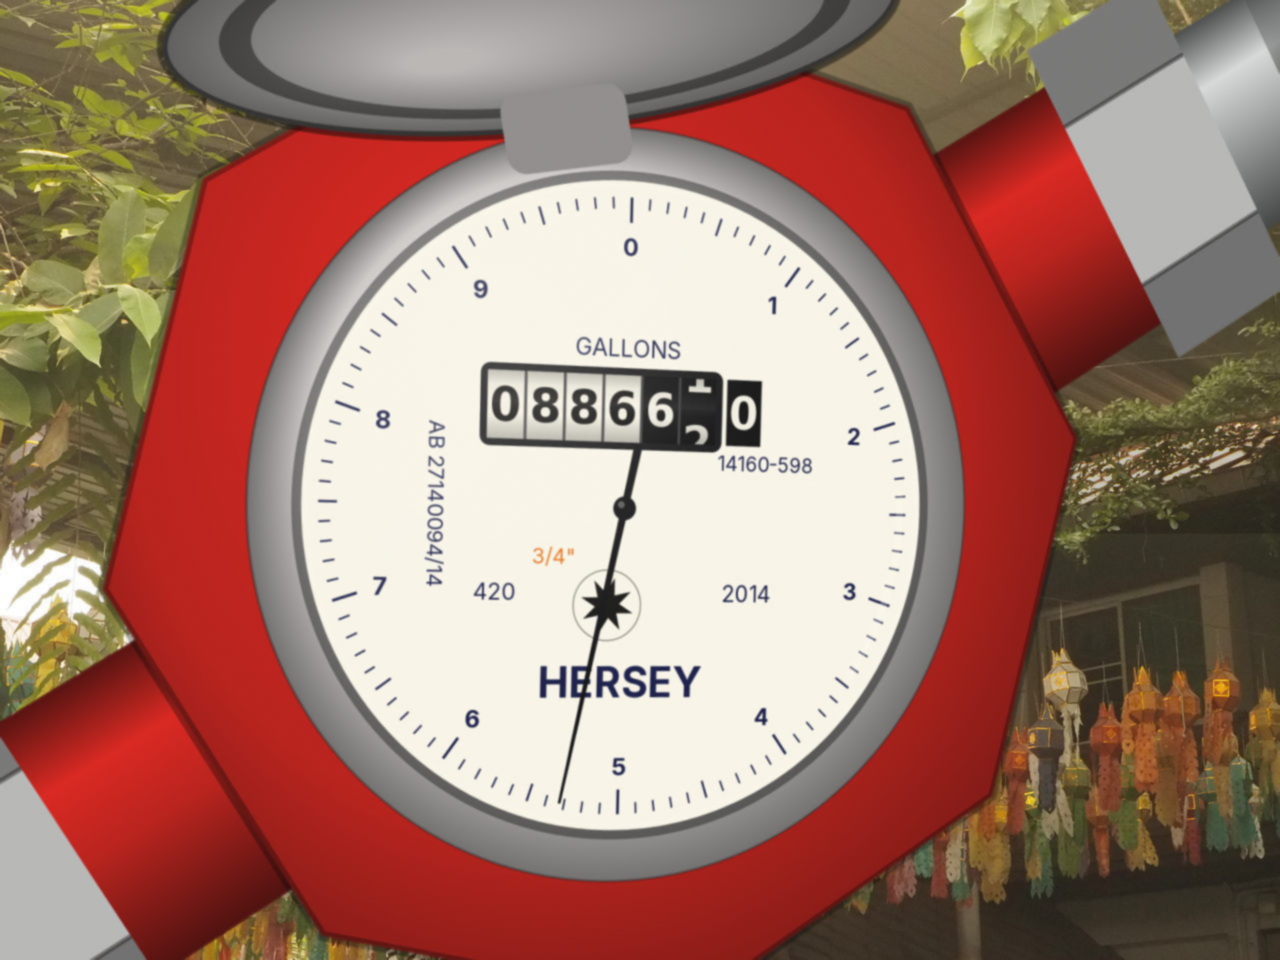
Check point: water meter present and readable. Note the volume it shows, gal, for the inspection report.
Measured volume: 886615.3 gal
